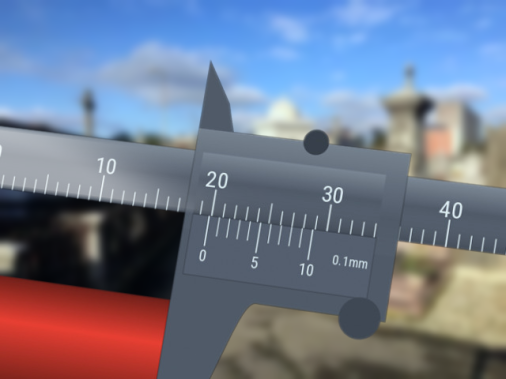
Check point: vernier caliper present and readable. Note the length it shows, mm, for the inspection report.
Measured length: 19.8 mm
